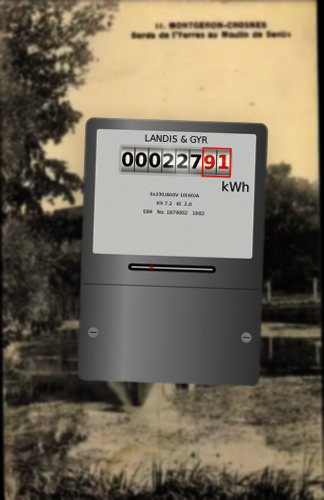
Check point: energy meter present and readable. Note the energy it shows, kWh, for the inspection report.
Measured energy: 227.91 kWh
